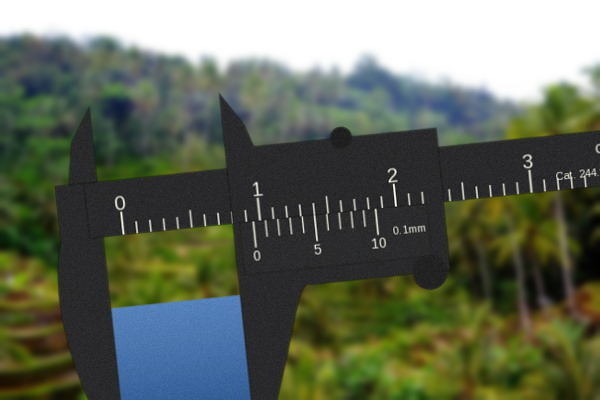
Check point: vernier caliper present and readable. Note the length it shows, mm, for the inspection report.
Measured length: 9.5 mm
